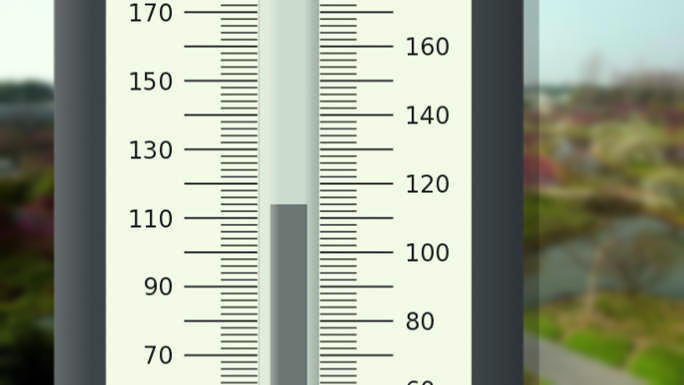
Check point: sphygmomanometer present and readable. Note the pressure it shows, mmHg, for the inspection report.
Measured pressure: 114 mmHg
